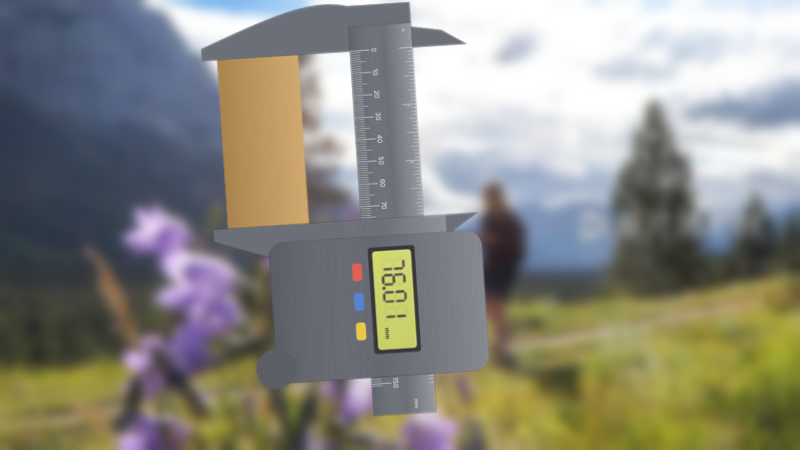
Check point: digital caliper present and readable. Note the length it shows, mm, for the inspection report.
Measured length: 76.01 mm
